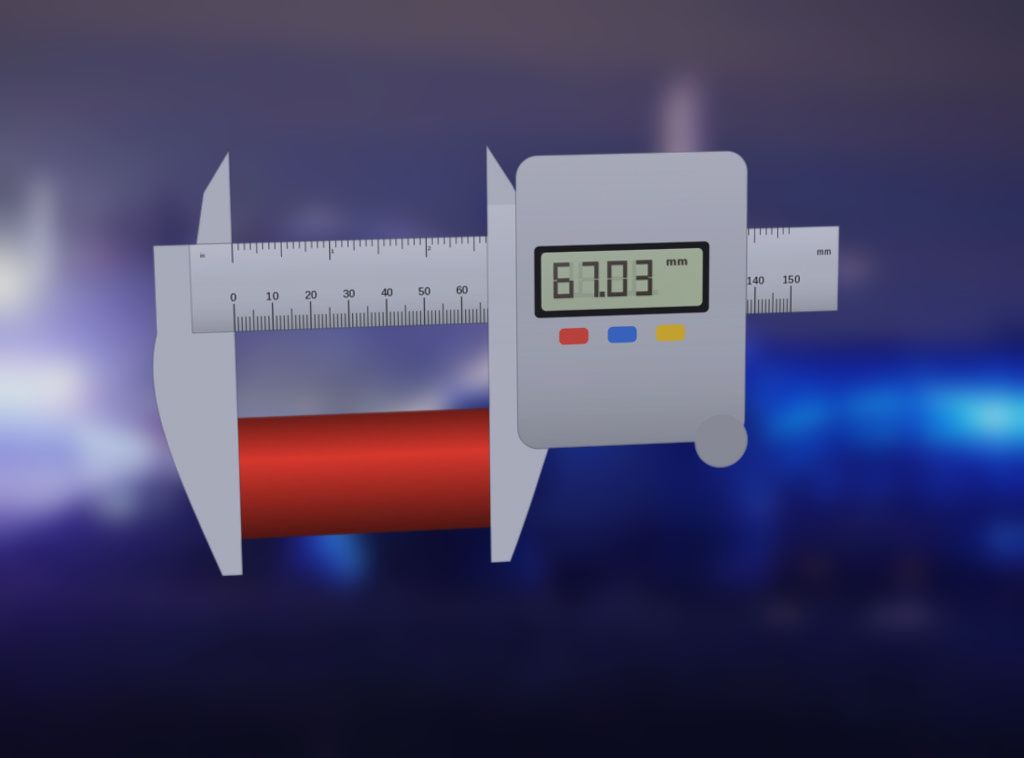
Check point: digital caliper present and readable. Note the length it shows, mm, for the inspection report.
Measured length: 67.03 mm
